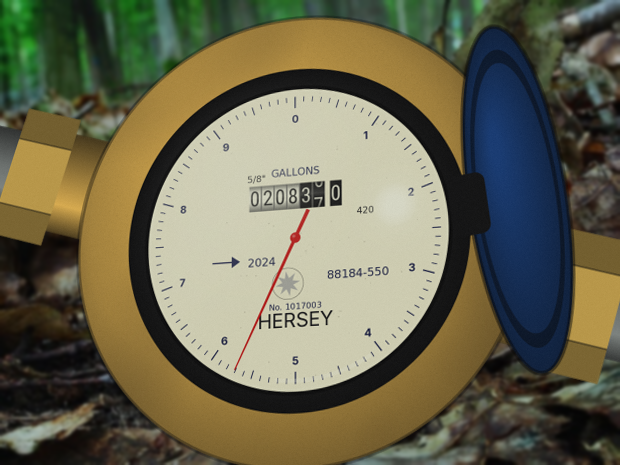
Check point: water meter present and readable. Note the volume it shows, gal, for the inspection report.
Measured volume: 208365.7 gal
